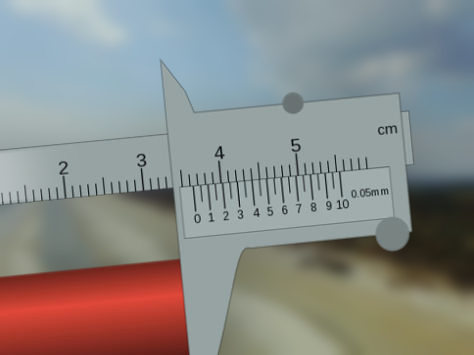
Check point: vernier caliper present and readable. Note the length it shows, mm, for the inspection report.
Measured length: 36.4 mm
